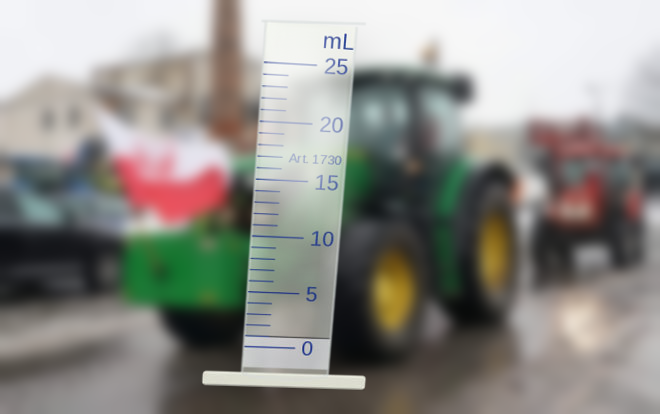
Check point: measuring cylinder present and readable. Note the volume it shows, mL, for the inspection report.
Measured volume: 1 mL
